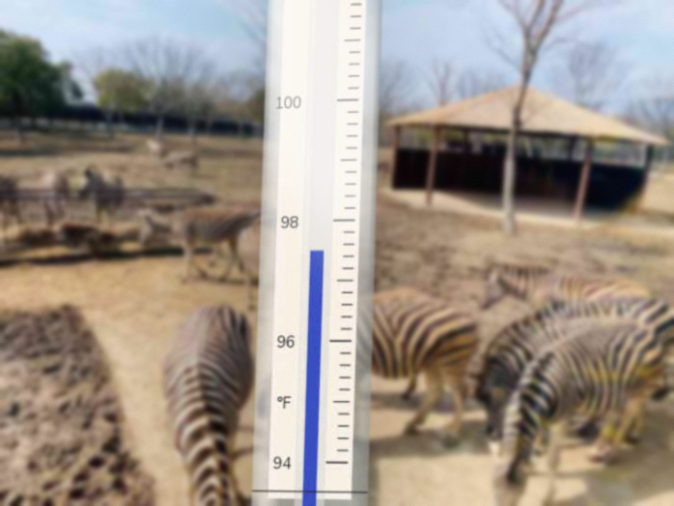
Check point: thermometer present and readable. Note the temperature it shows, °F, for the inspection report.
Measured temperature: 97.5 °F
